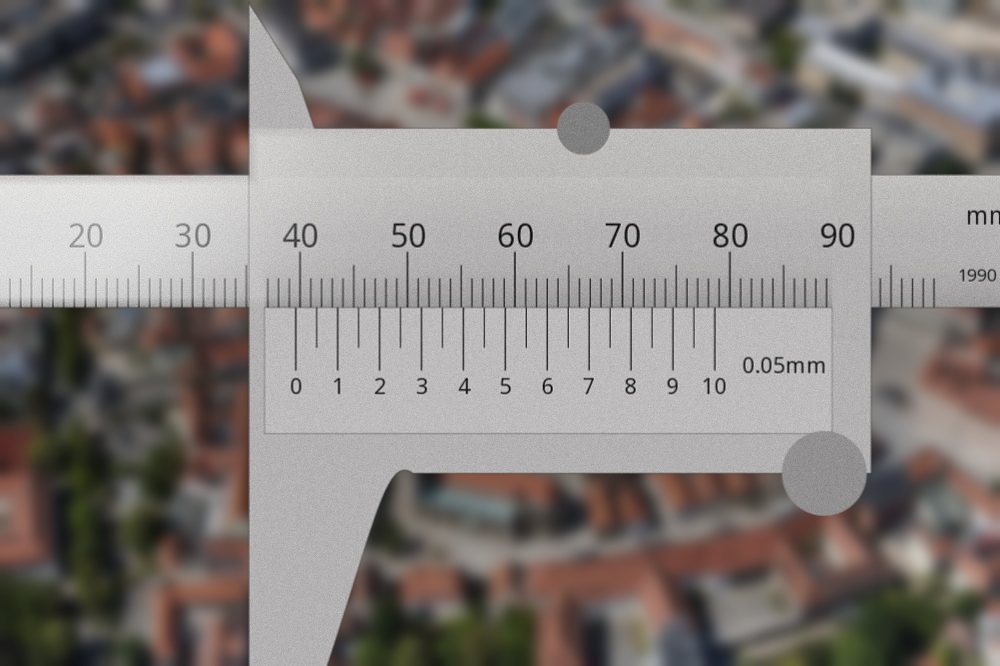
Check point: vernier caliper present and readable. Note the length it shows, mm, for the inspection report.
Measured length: 39.6 mm
